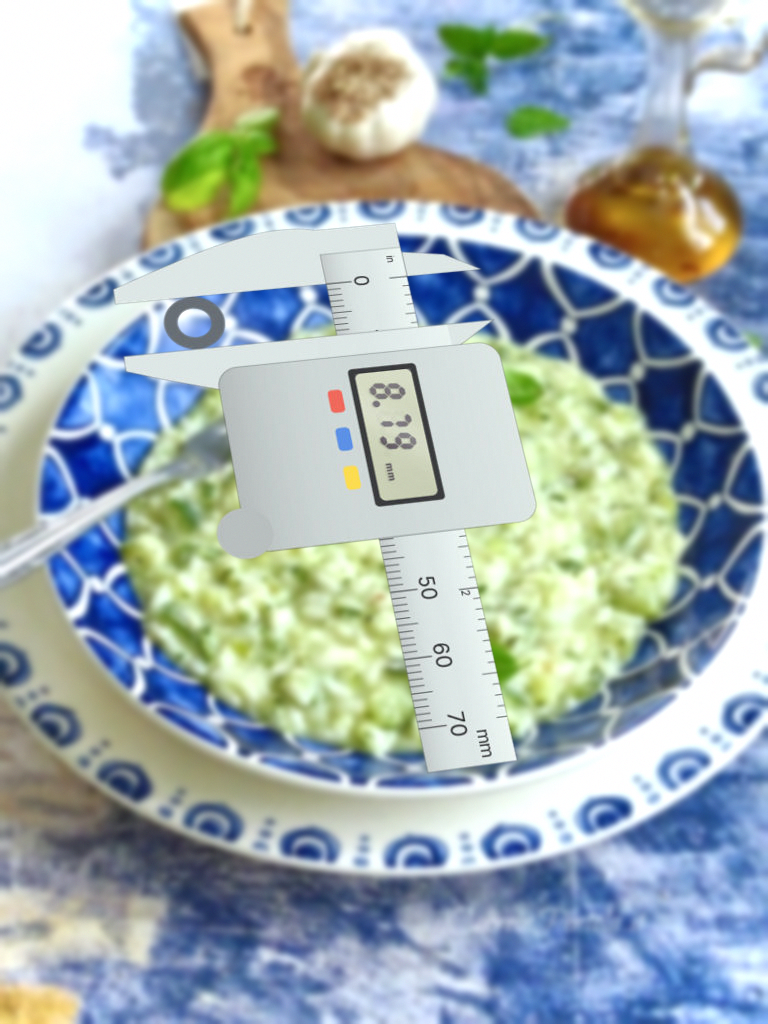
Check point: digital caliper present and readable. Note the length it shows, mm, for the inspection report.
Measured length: 8.79 mm
